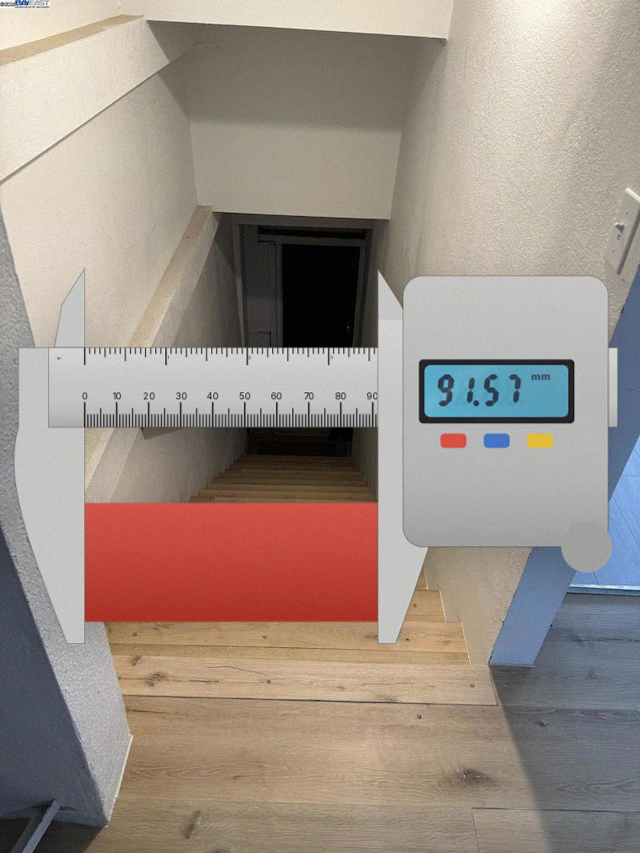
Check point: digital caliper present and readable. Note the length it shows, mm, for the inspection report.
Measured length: 91.57 mm
